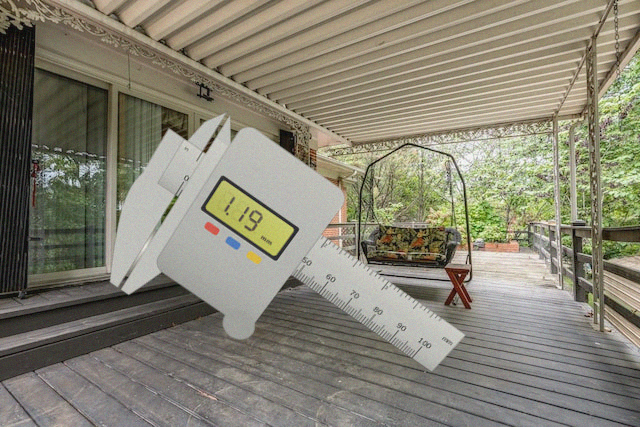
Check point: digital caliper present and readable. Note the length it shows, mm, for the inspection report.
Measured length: 1.19 mm
